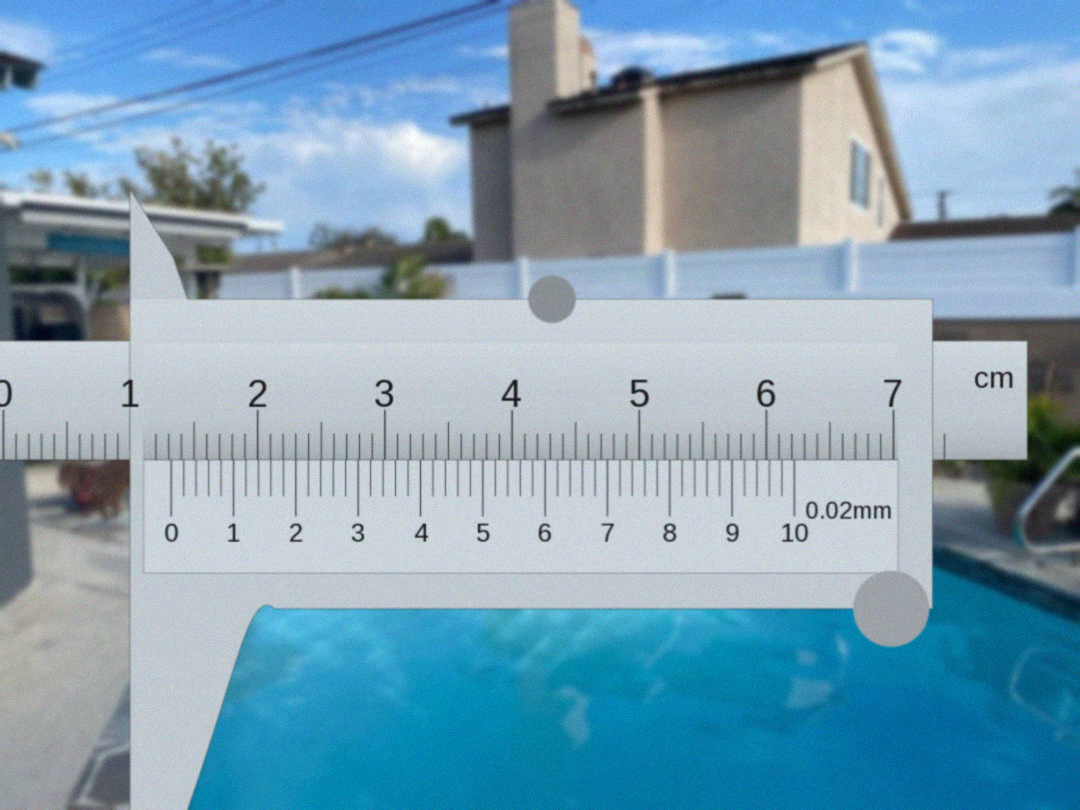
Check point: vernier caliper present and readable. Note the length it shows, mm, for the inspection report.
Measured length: 13.2 mm
